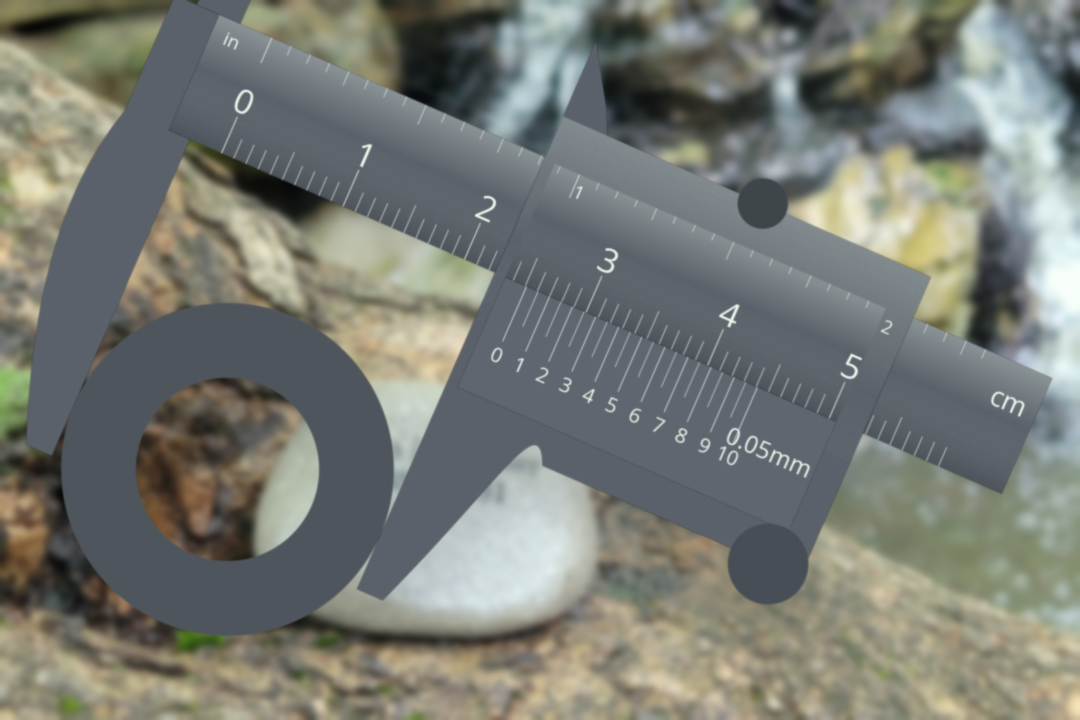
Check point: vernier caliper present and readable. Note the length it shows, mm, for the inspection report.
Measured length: 25.1 mm
